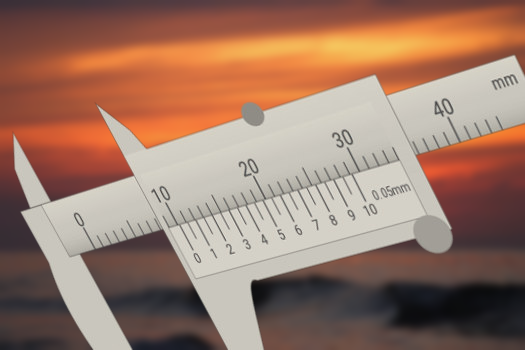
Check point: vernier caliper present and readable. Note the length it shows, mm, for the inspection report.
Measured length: 10.2 mm
